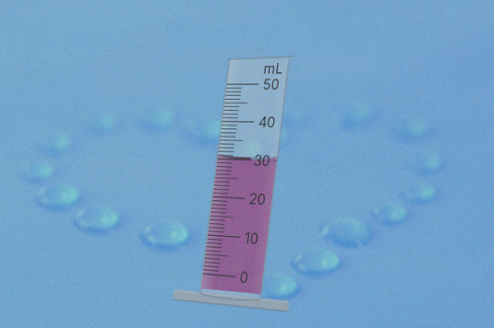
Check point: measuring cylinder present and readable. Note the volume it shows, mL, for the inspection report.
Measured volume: 30 mL
